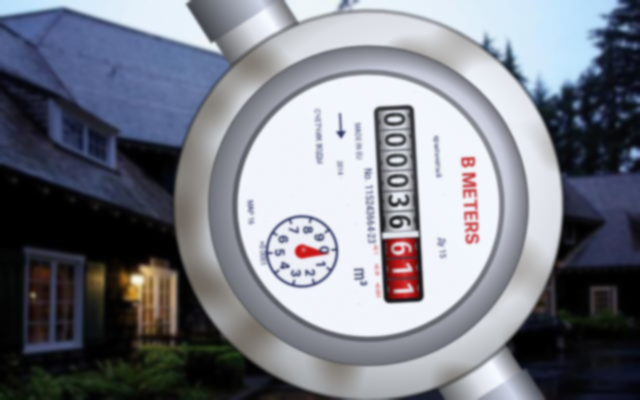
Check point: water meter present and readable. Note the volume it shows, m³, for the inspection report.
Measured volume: 36.6110 m³
